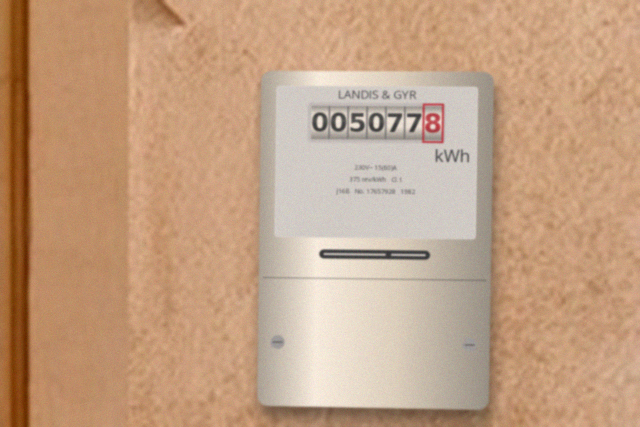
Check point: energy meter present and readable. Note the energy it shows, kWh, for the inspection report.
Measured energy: 5077.8 kWh
